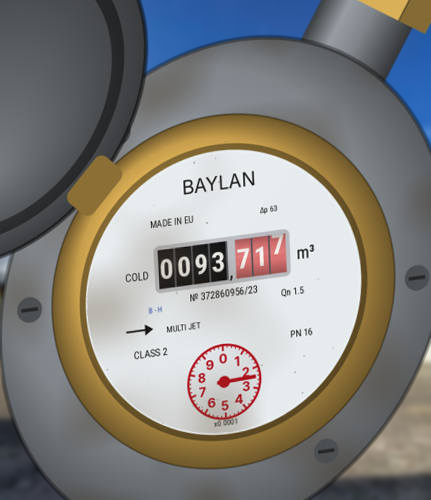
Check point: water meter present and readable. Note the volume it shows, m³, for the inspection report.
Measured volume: 93.7172 m³
